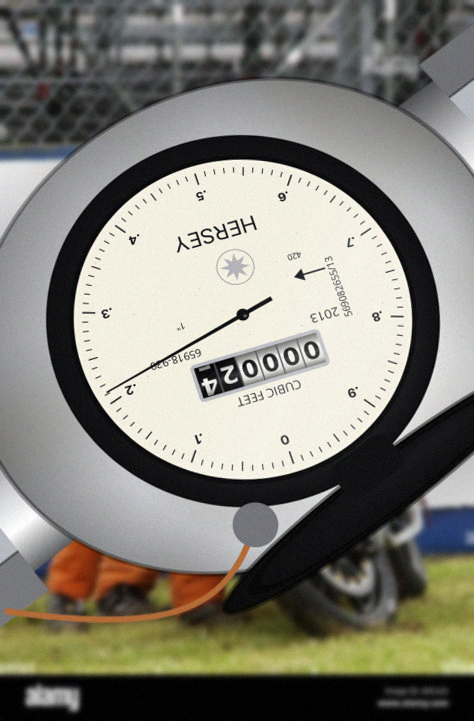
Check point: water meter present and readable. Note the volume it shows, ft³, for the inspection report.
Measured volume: 24.21 ft³
